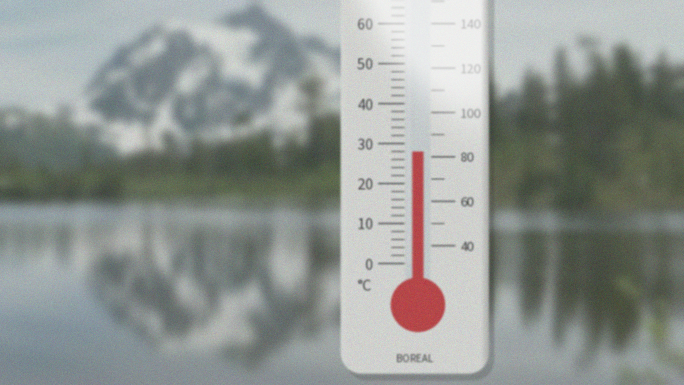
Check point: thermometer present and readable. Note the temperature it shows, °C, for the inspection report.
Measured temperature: 28 °C
